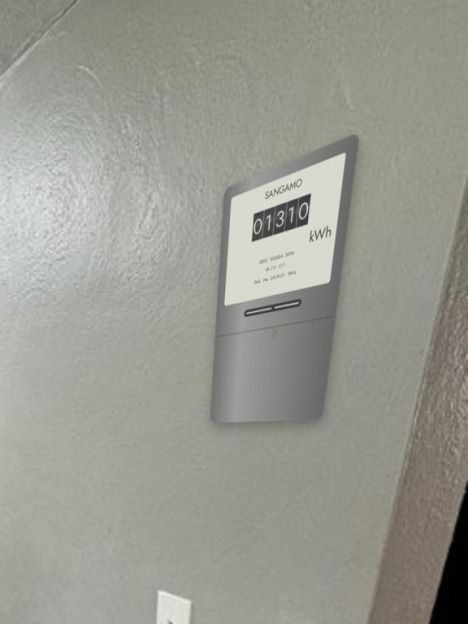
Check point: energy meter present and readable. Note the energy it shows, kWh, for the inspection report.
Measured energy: 1310 kWh
